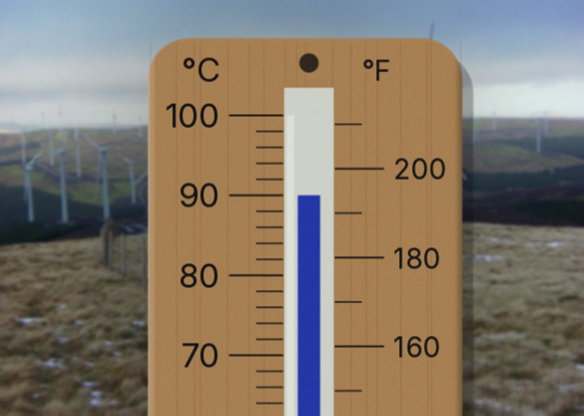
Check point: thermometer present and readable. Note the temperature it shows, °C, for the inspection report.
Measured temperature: 90 °C
